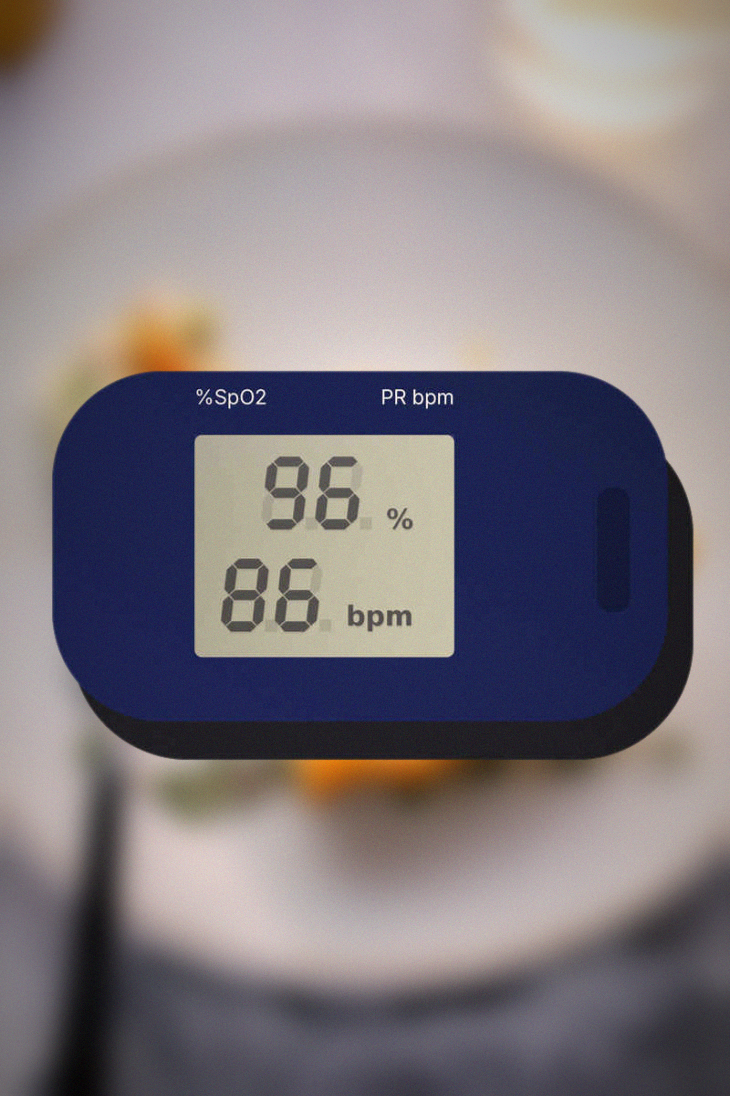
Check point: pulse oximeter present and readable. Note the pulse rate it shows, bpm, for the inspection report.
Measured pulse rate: 86 bpm
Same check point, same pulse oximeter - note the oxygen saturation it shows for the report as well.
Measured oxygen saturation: 96 %
